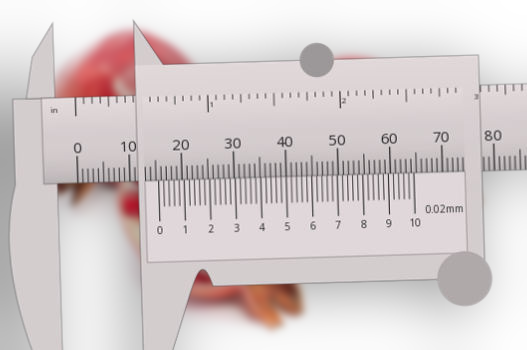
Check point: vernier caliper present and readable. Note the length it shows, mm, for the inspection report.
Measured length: 15.5 mm
